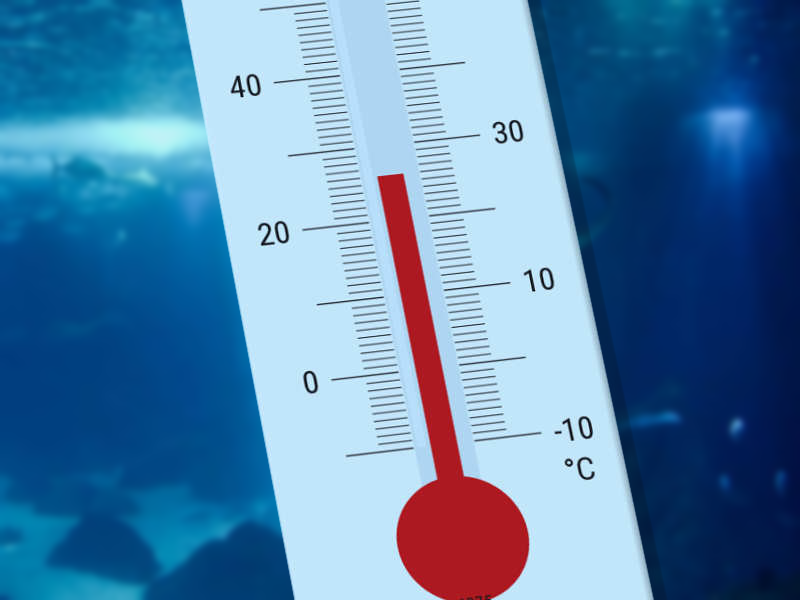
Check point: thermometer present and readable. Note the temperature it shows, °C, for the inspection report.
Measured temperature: 26 °C
